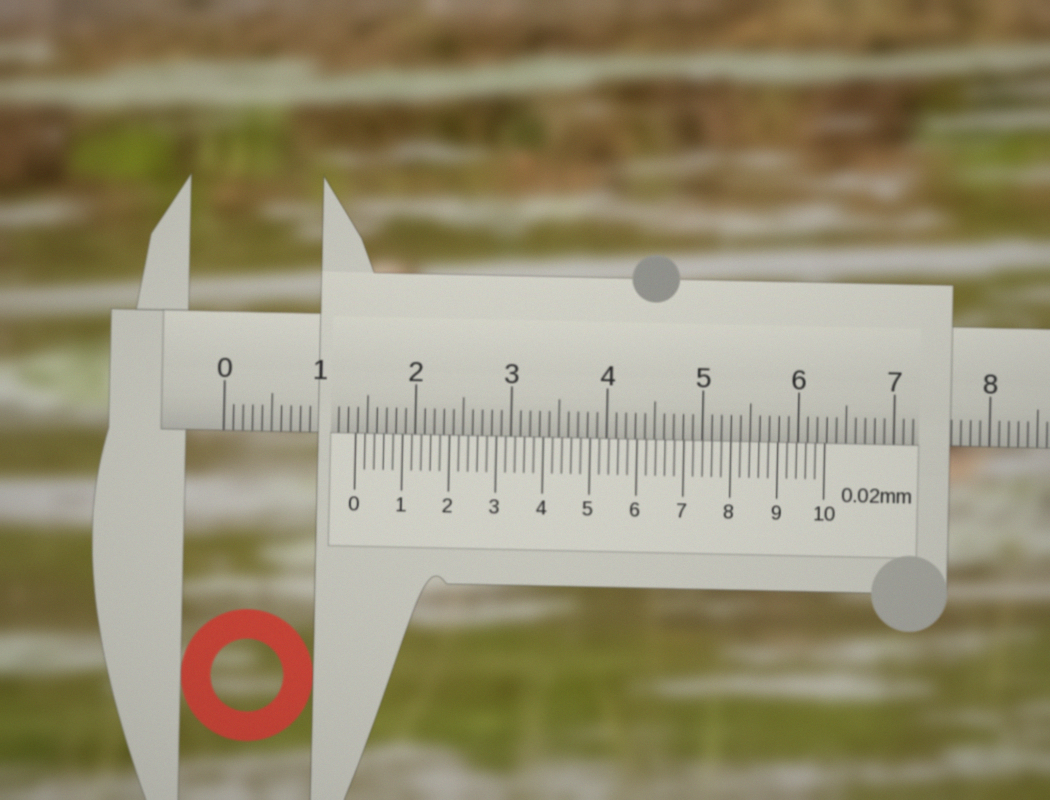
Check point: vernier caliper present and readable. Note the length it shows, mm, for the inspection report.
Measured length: 13.8 mm
